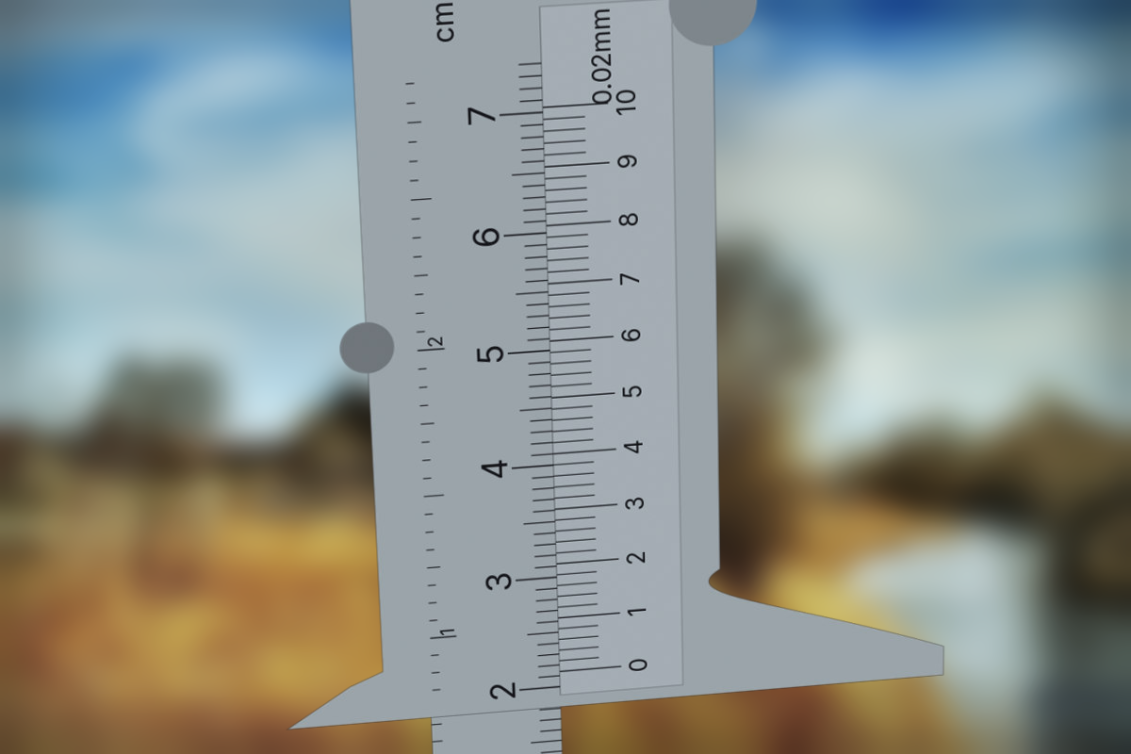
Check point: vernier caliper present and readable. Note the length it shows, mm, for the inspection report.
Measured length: 21.4 mm
